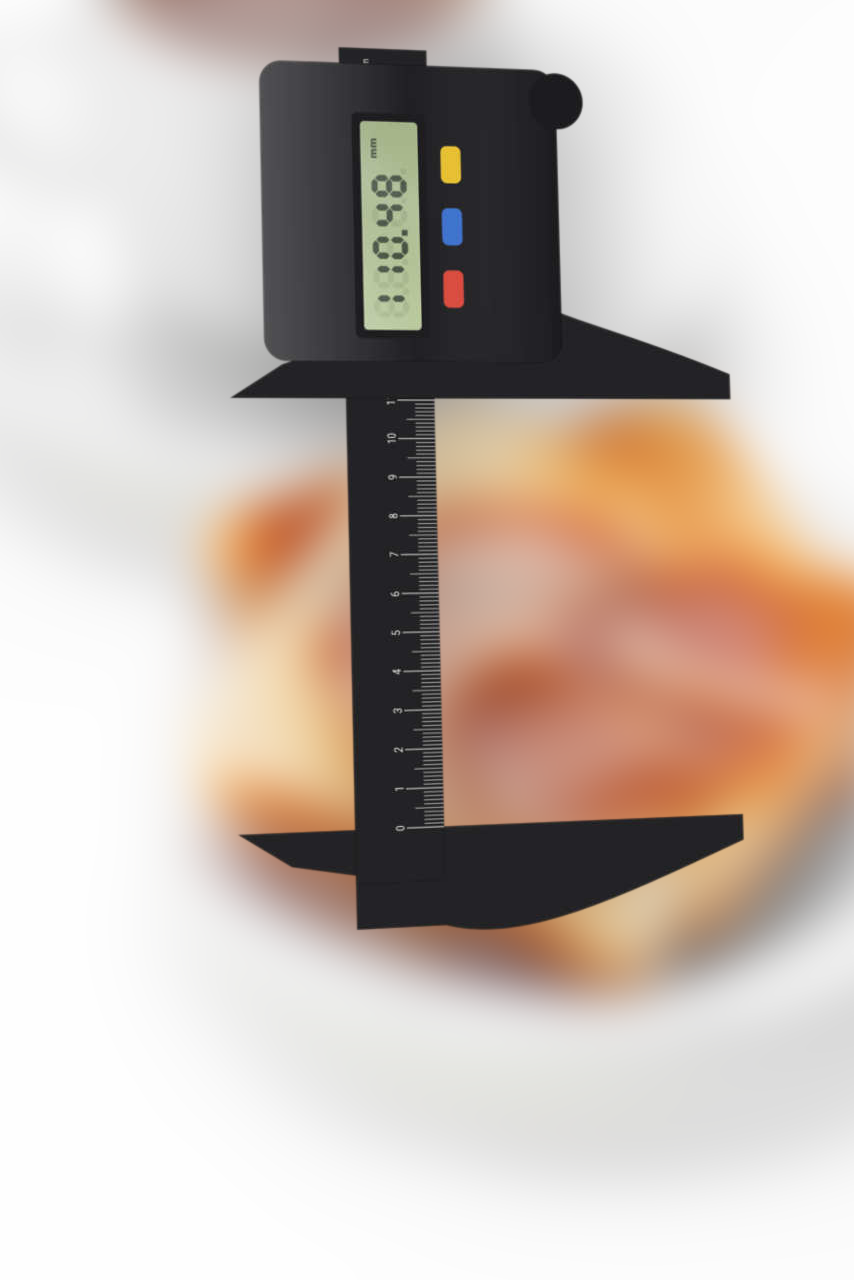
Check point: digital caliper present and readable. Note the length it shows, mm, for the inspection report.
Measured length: 110.48 mm
